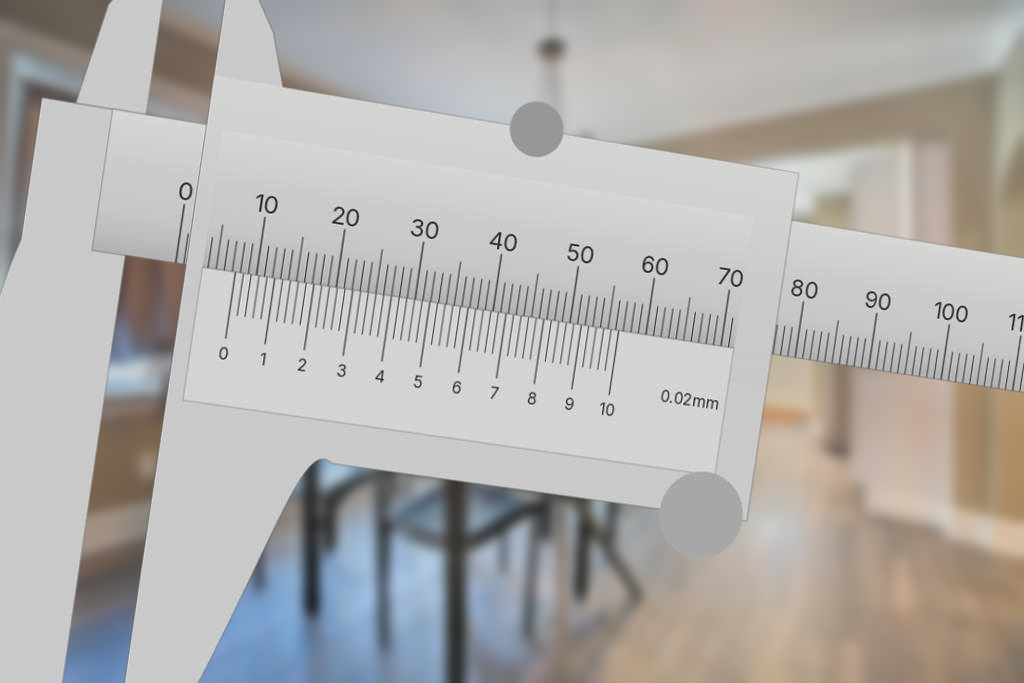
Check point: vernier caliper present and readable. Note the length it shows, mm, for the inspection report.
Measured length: 7.4 mm
